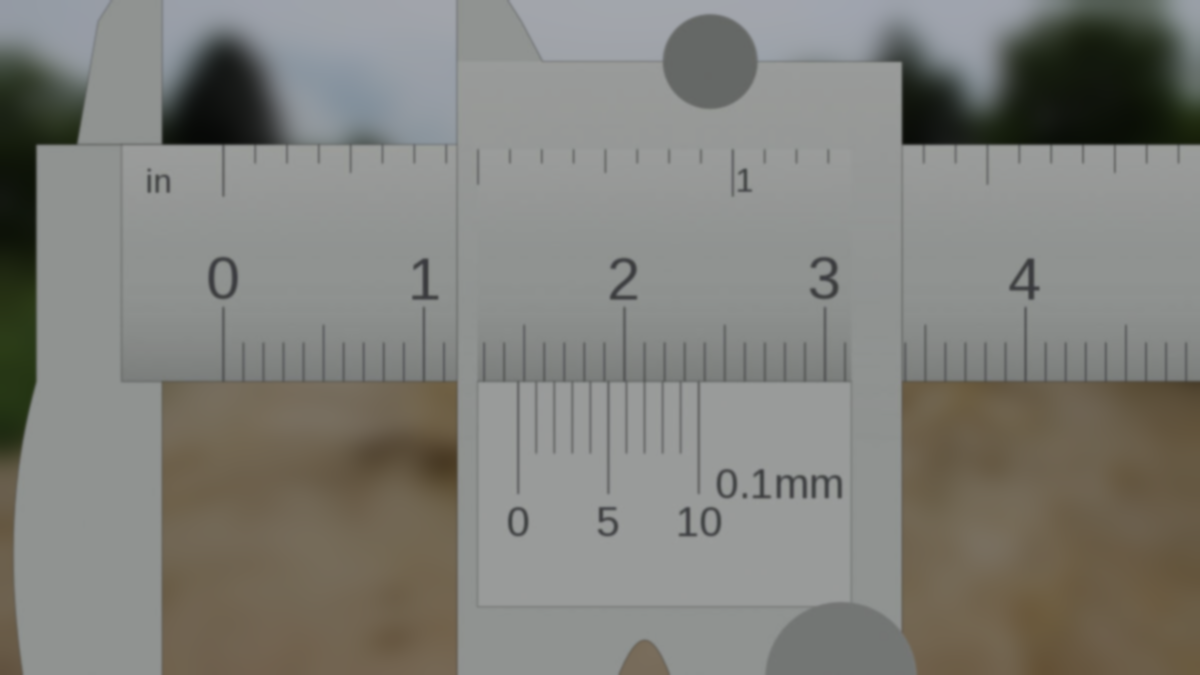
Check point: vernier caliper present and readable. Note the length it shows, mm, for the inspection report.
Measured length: 14.7 mm
